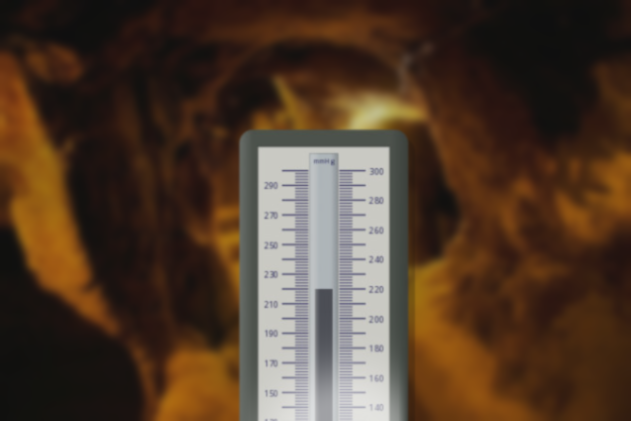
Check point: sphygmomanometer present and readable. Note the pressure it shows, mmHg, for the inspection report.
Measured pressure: 220 mmHg
